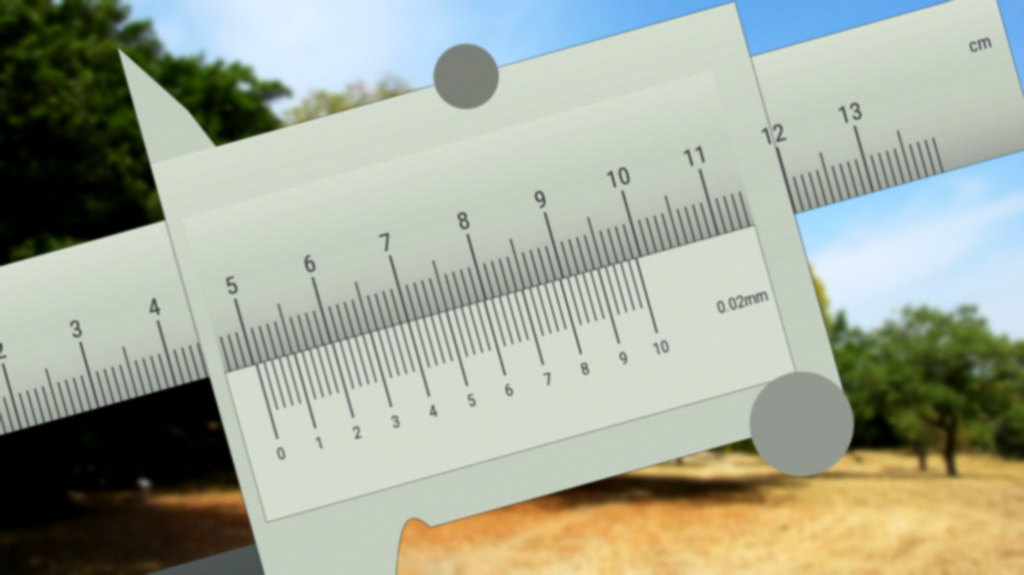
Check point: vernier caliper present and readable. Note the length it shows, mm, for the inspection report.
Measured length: 50.4 mm
